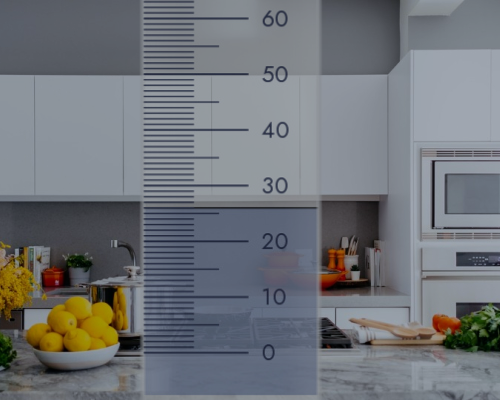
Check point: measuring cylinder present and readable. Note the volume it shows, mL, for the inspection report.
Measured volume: 26 mL
